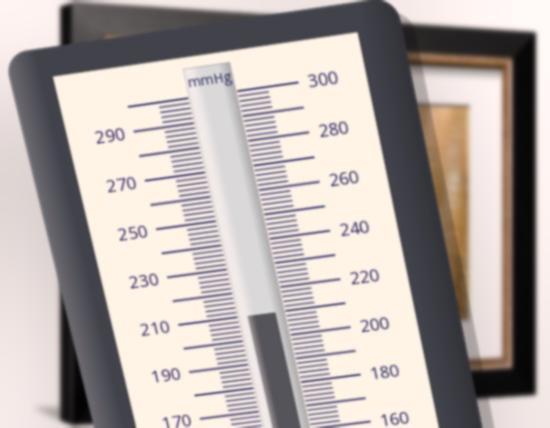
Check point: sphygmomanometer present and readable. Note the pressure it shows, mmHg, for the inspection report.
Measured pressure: 210 mmHg
